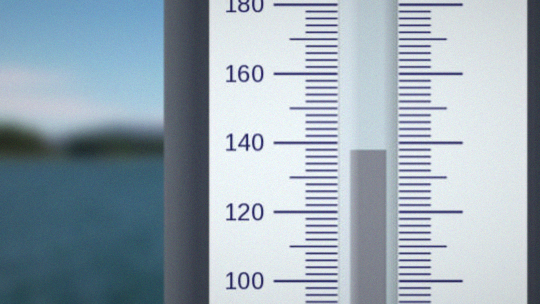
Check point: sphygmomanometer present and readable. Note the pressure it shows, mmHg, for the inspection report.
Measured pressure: 138 mmHg
